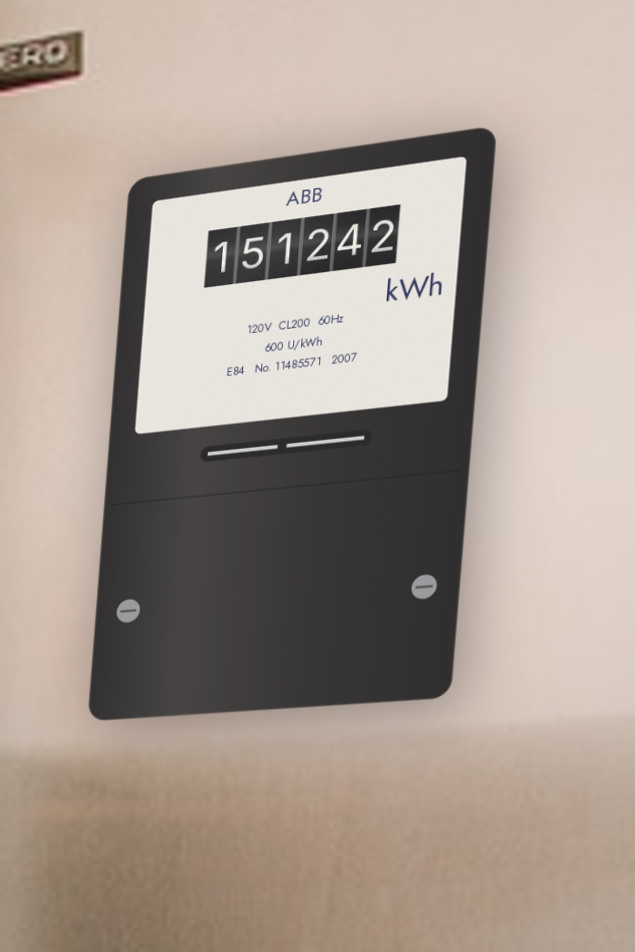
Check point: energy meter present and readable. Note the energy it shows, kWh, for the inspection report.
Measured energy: 151242 kWh
